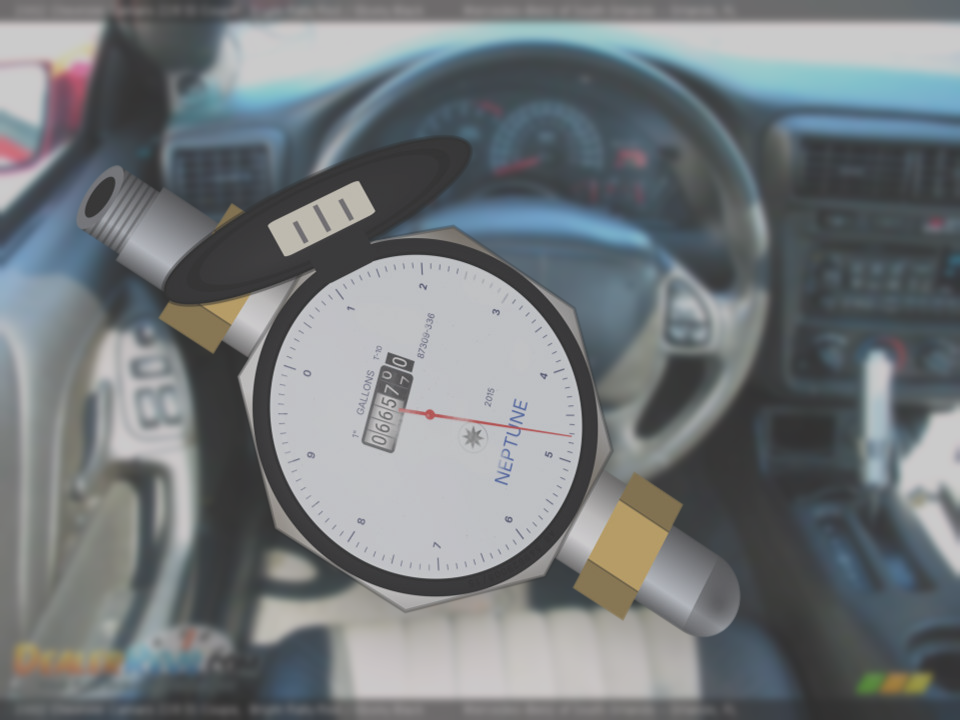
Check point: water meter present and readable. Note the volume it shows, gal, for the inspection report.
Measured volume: 665764.7 gal
